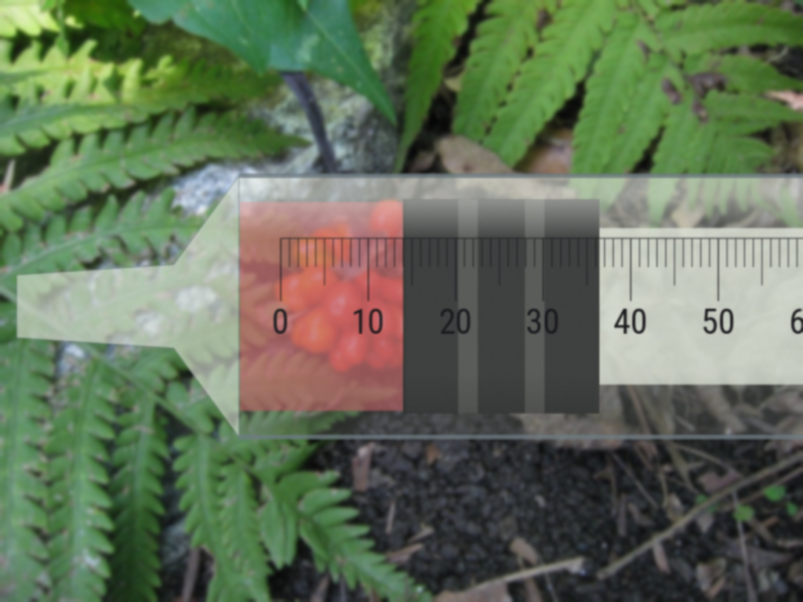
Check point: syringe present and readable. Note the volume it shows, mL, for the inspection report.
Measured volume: 14 mL
